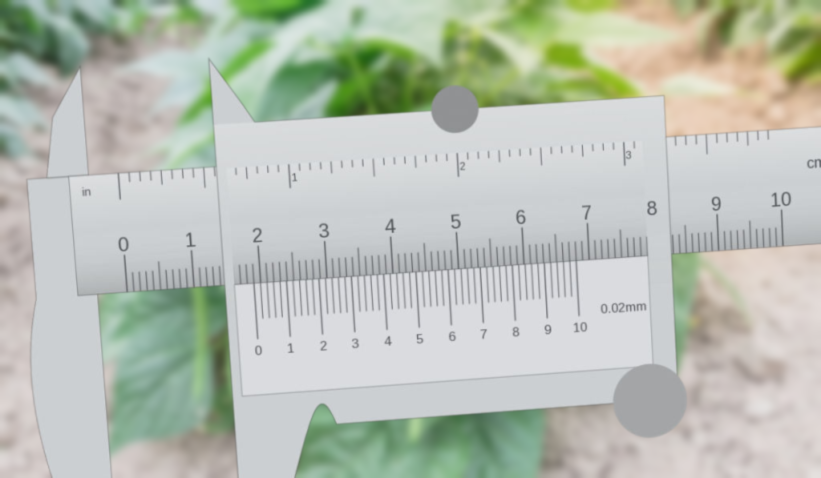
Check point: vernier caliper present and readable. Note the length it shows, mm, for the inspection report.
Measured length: 19.0 mm
